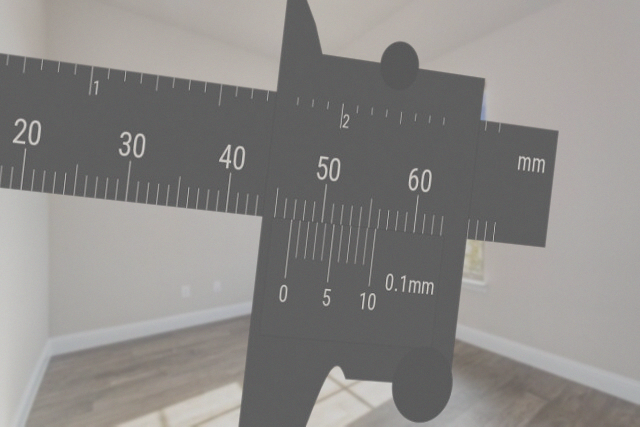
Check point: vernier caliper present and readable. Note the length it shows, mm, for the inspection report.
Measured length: 46.8 mm
